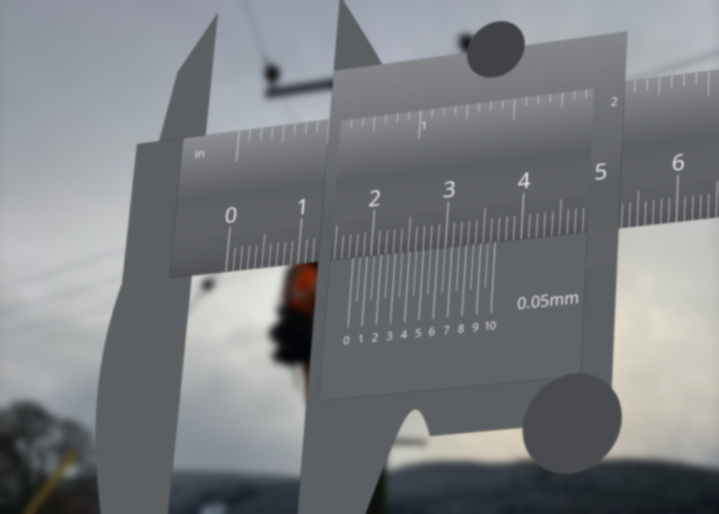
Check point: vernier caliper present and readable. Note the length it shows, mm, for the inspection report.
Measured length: 17.6 mm
